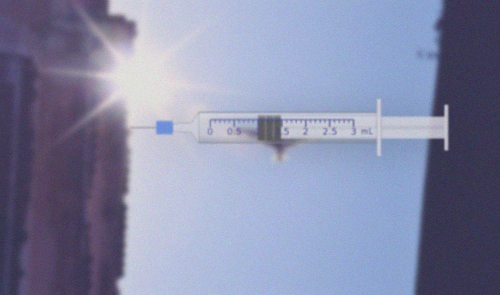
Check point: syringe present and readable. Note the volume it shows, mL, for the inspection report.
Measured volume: 1 mL
